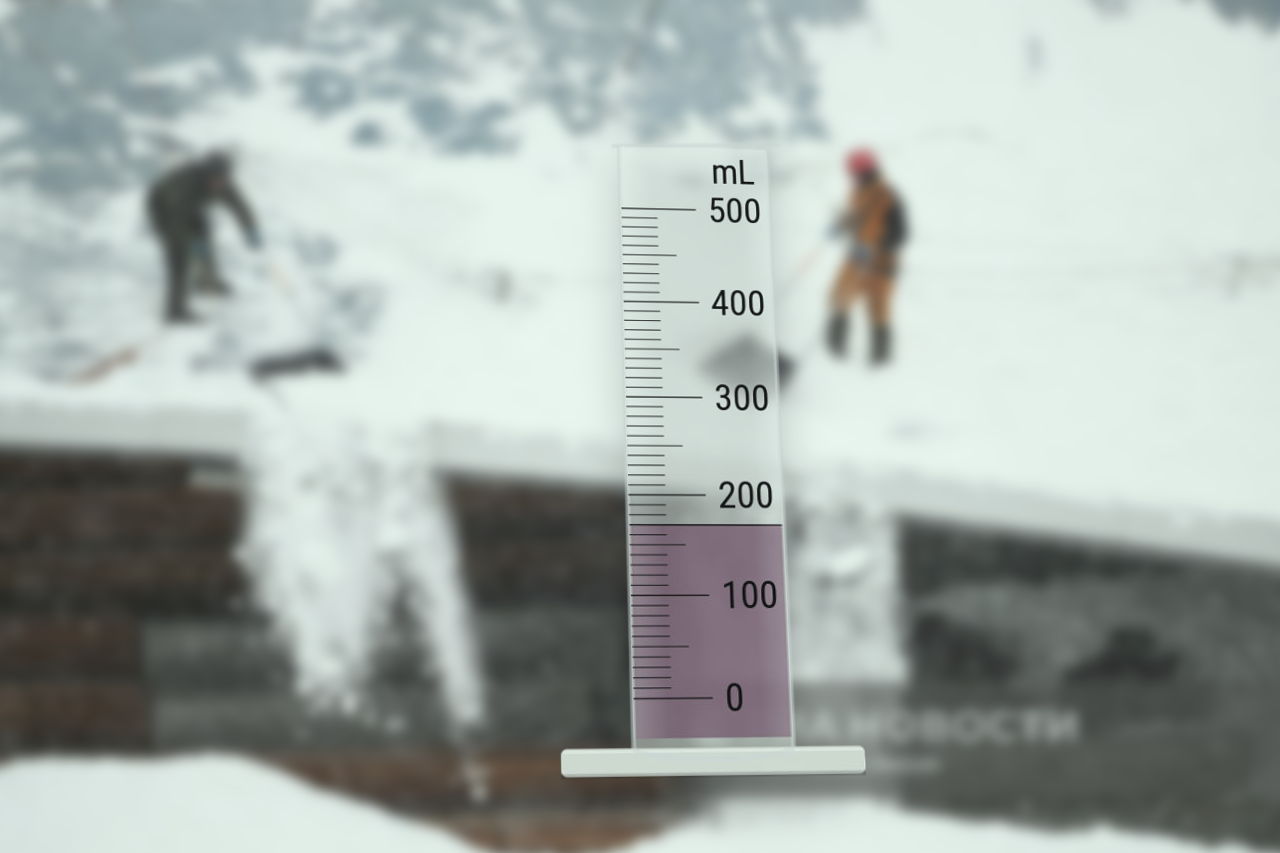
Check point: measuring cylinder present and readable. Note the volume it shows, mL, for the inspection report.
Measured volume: 170 mL
